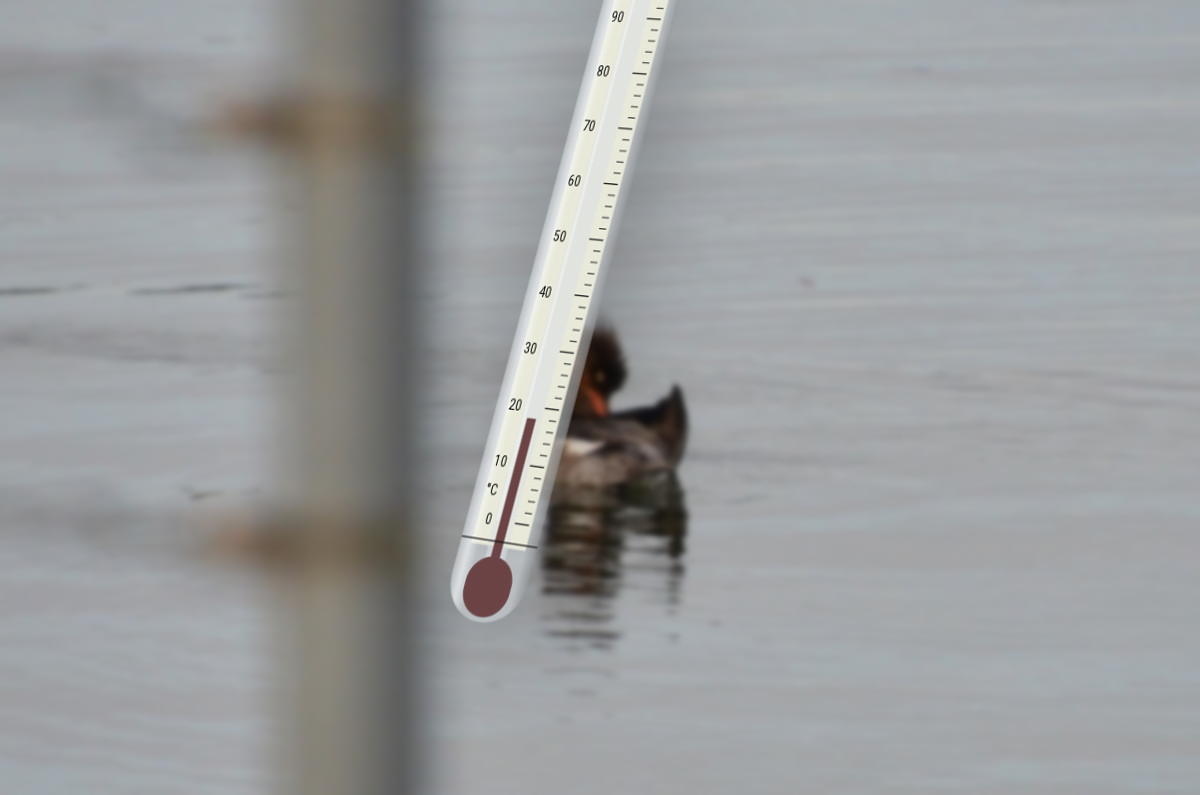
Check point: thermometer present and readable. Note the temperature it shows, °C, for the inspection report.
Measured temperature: 18 °C
